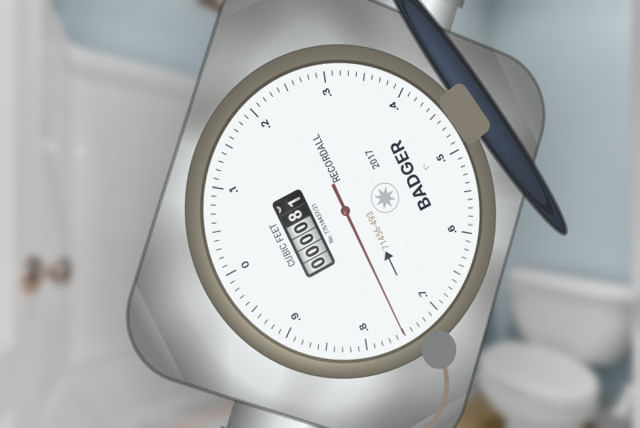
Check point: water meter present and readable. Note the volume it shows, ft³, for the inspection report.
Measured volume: 80.75 ft³
